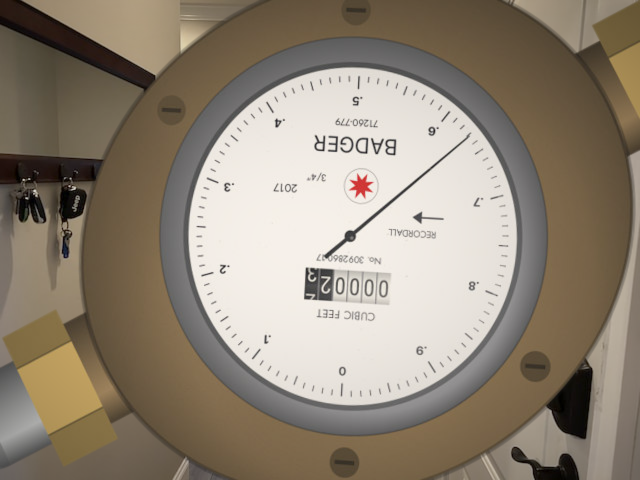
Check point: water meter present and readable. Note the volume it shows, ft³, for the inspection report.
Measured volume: 22.63 ft³
